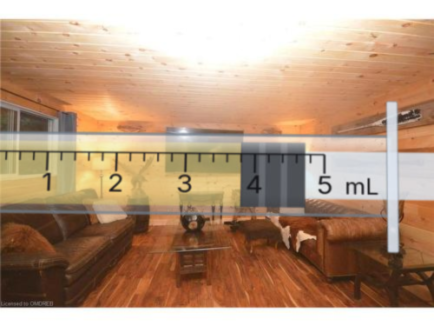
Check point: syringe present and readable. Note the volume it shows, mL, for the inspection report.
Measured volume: 3.8 mL
